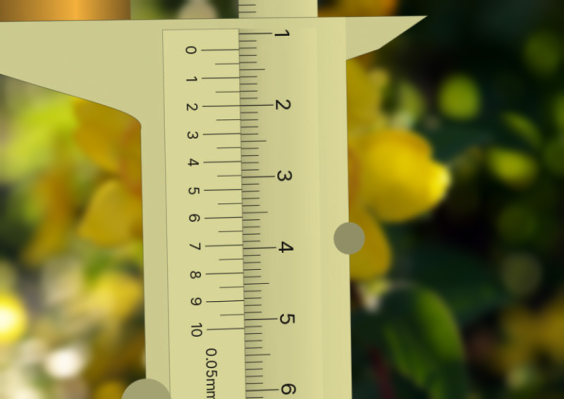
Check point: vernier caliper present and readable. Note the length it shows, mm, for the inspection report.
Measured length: 12.2 mm
